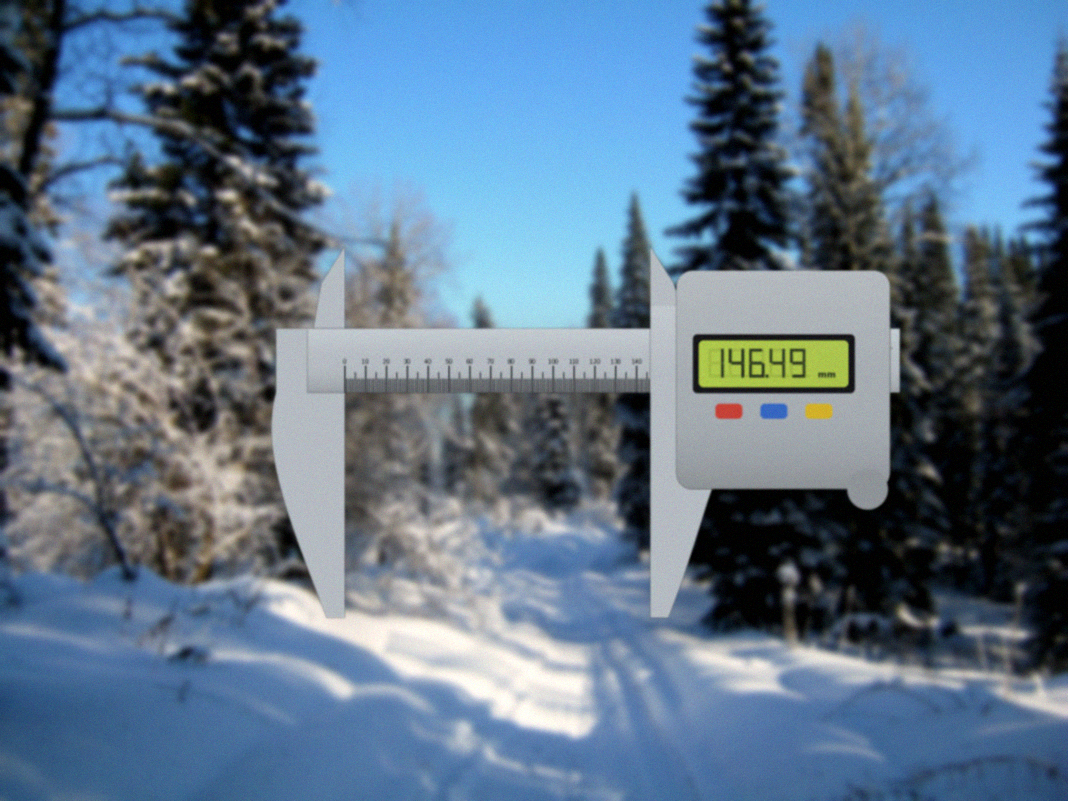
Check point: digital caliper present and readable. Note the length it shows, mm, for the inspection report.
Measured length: 146.49 mm
